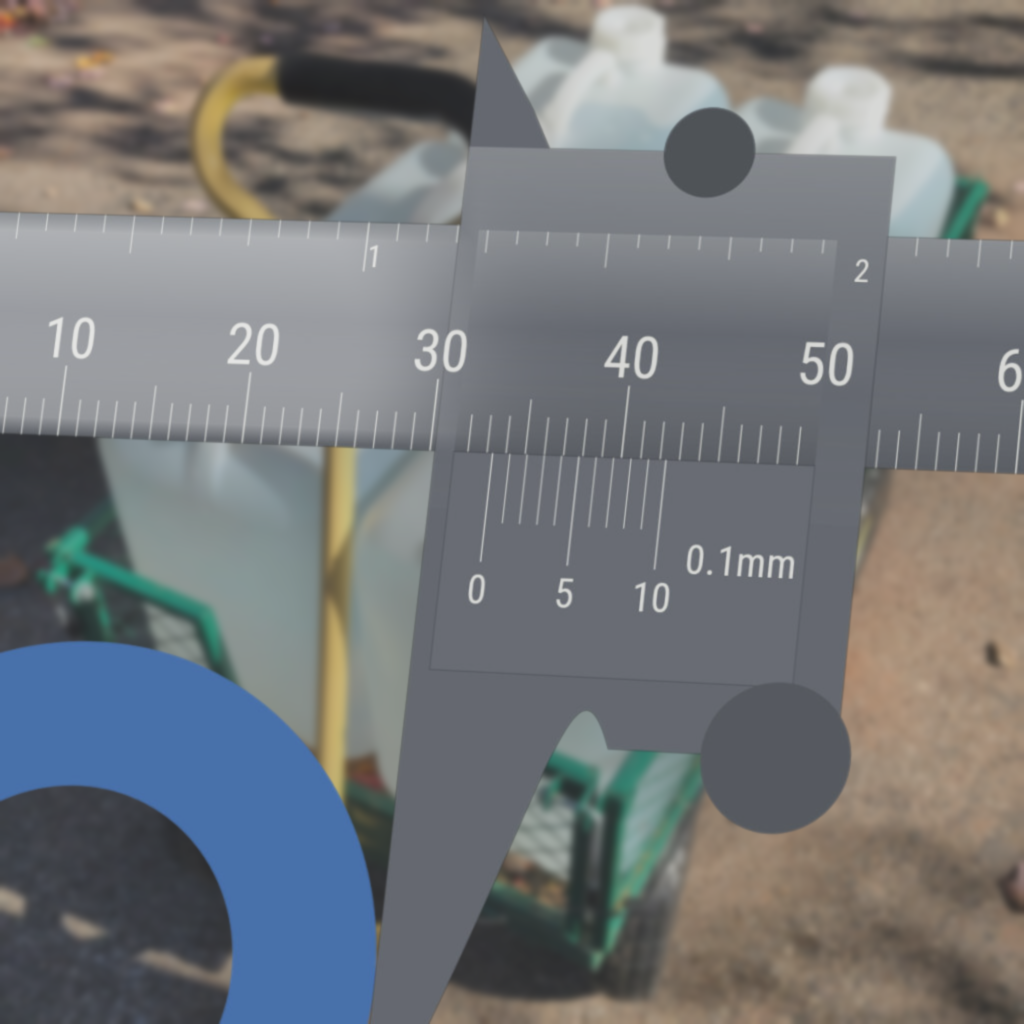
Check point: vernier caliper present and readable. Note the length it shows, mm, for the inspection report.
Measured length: 33.3 mm
